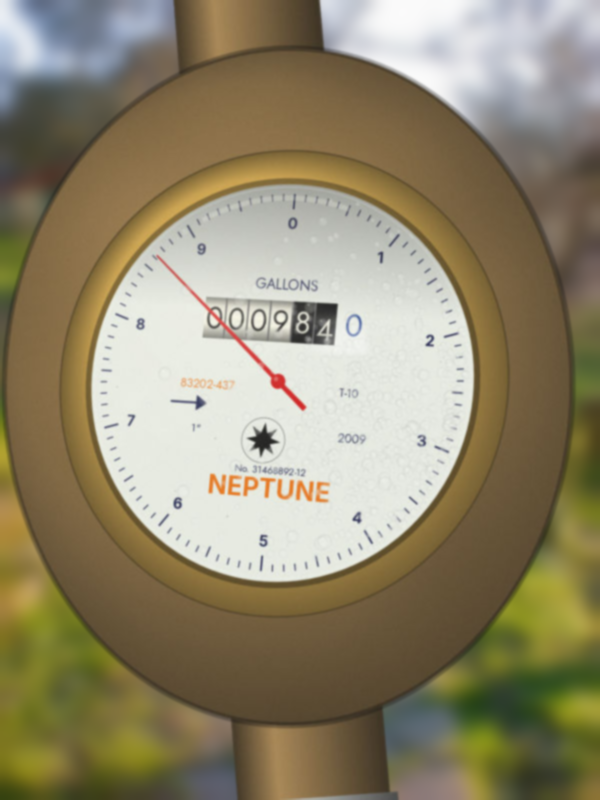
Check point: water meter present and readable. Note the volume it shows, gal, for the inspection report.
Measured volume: 9838.6 gal
